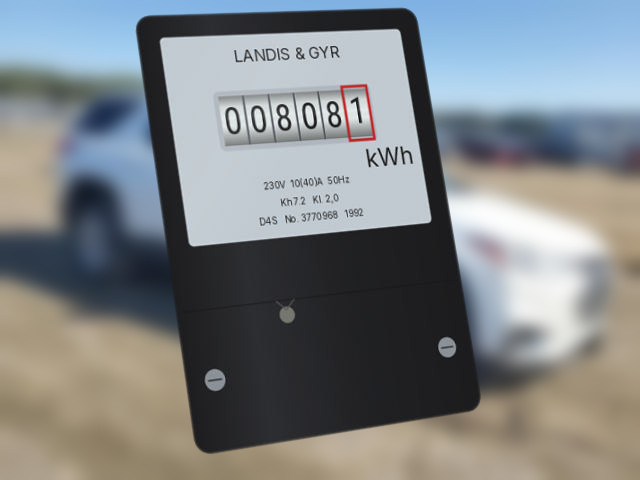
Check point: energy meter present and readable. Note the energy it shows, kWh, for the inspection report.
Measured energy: 808.1 kWh
